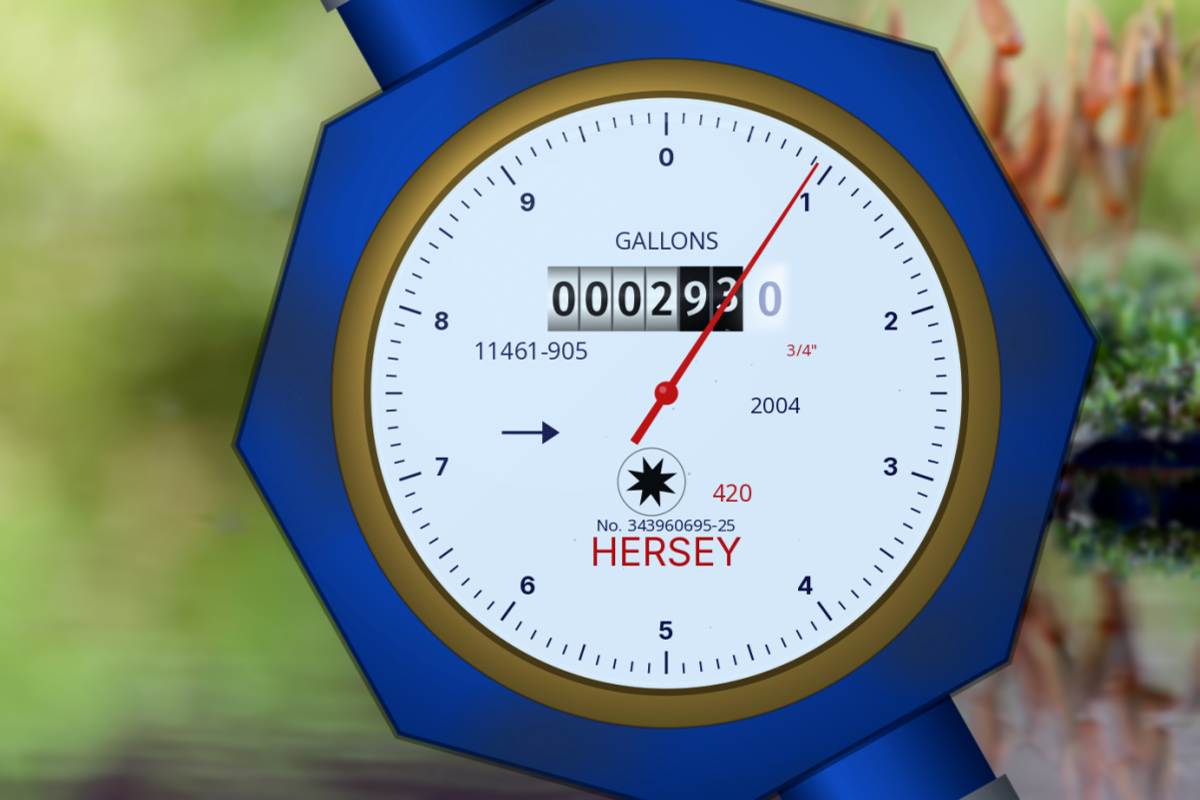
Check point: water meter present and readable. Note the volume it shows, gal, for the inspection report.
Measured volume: 2930.9 gal
